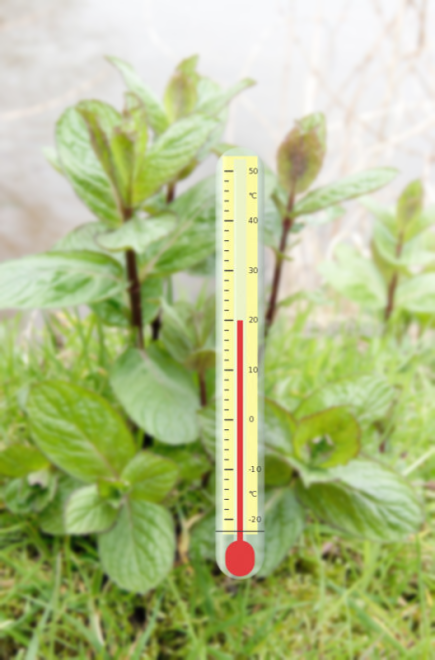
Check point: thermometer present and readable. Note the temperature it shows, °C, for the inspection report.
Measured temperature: 20 °C
